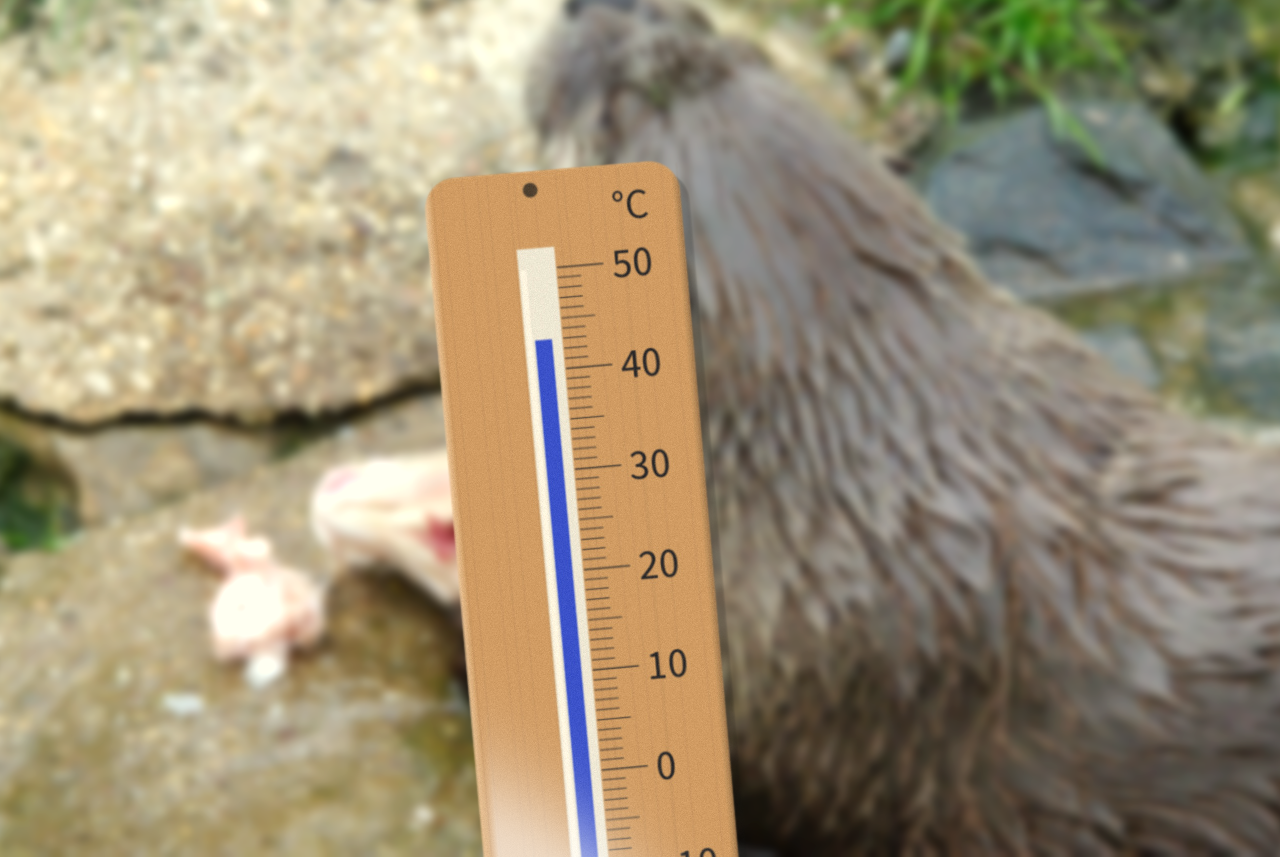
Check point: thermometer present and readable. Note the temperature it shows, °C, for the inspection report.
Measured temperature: 43 °C
